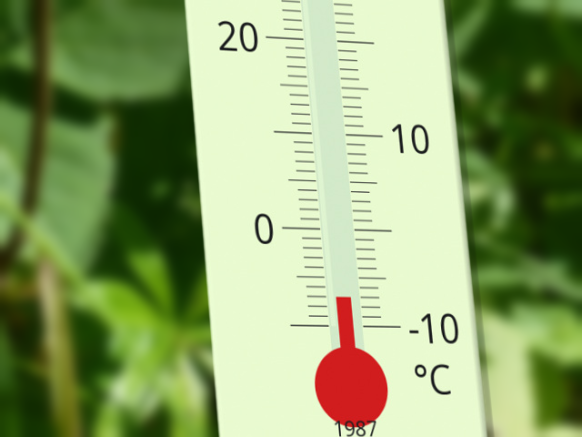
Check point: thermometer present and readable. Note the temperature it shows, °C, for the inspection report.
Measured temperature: -7 °C
